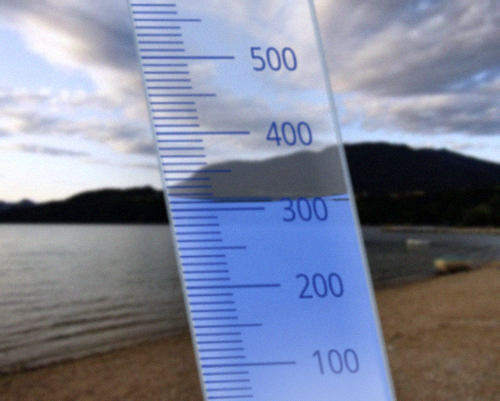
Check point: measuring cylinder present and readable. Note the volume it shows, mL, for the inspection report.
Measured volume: 310 mL
